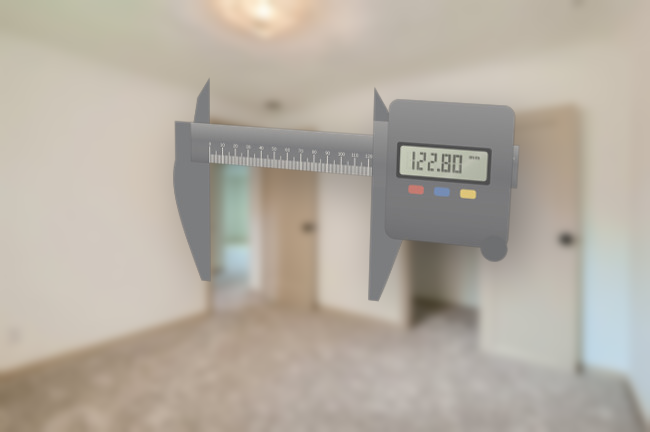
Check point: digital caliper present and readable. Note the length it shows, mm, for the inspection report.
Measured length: 122.80 mm
